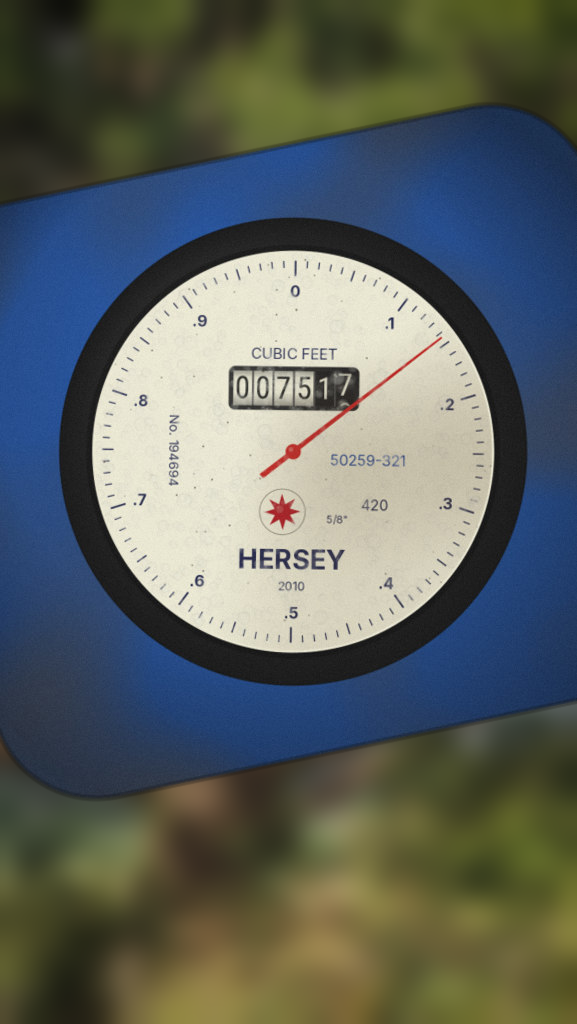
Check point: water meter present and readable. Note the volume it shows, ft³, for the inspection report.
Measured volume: 7517.14 ft³
